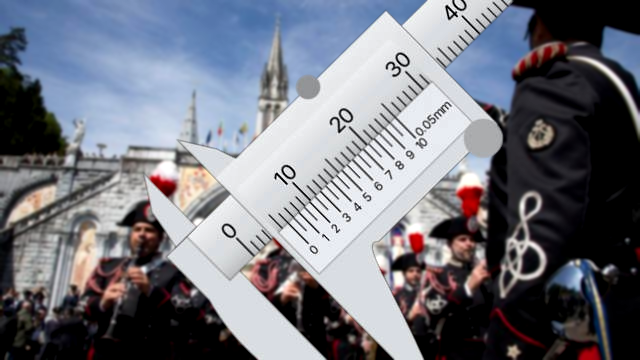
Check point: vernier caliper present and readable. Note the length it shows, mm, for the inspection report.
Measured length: 6.0 mm
